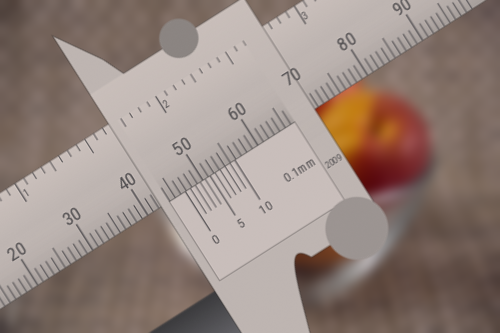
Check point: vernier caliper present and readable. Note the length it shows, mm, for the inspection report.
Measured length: 46.8 mm
